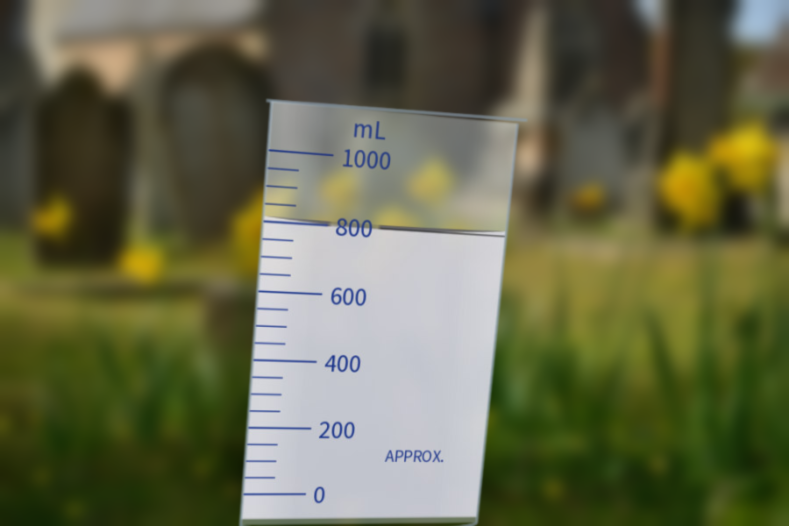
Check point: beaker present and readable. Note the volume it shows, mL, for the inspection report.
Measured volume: 800 mL
